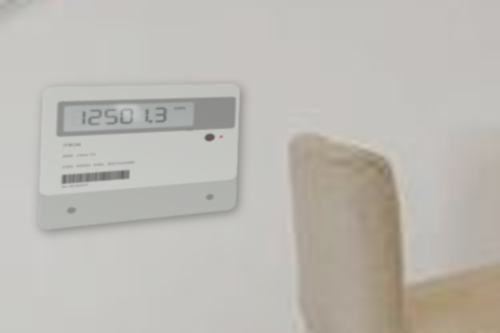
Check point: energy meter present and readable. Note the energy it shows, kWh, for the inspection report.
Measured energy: 12501.3 kWh
